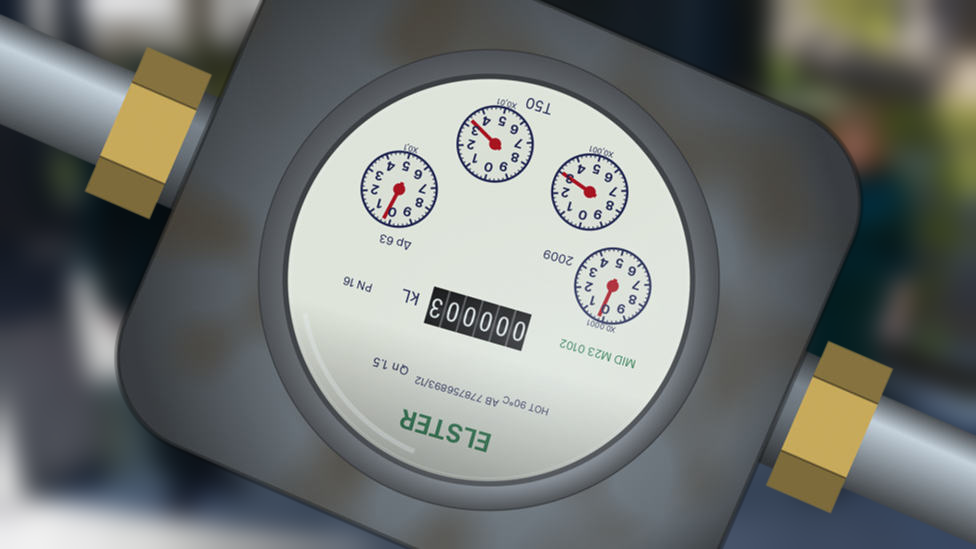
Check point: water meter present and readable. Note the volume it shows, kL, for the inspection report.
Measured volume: 3.0330 kL
